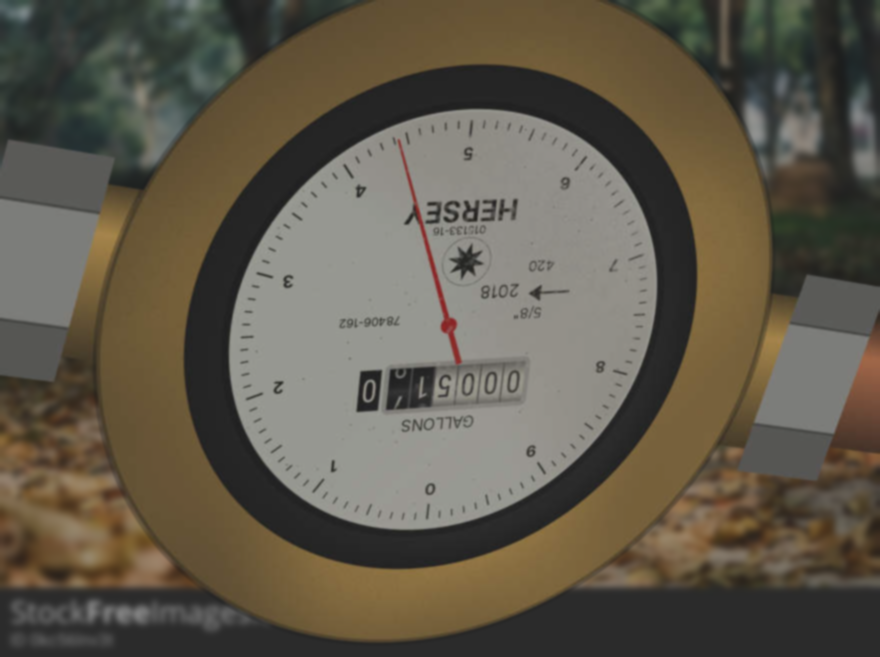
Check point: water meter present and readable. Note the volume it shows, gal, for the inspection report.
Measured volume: 5174.4 gal
